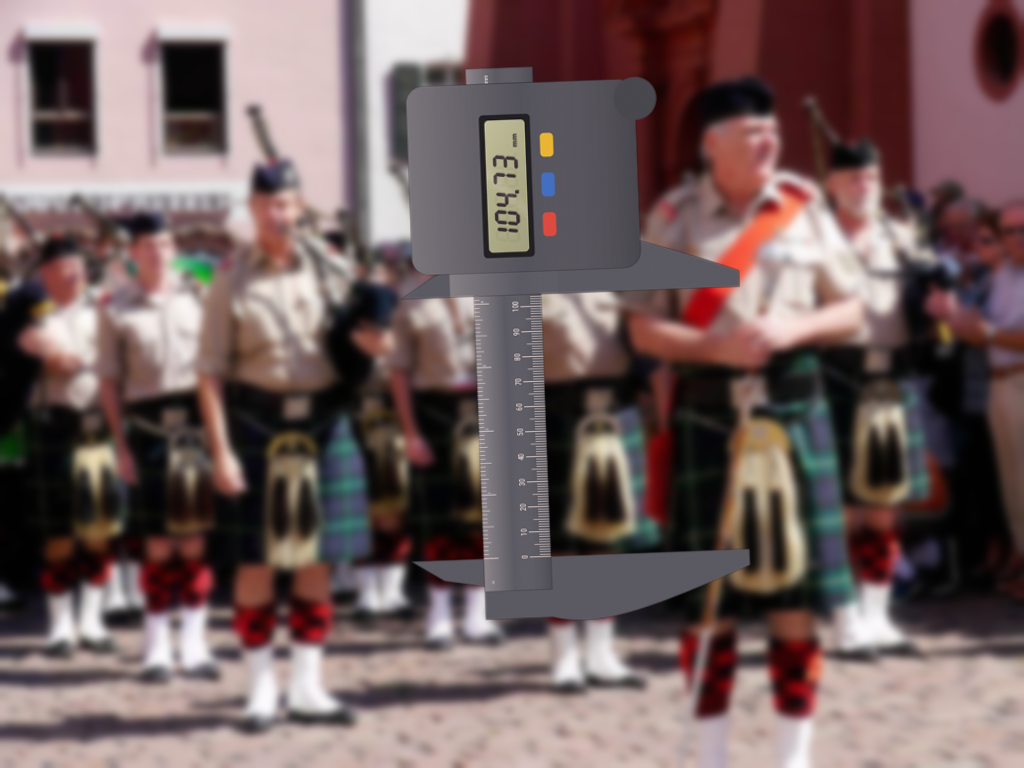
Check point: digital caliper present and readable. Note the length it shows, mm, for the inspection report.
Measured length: 104.73 mm
